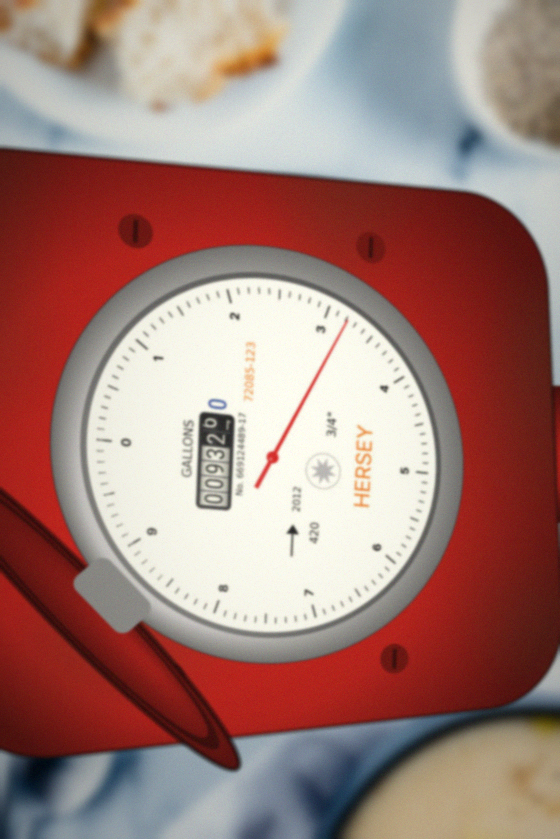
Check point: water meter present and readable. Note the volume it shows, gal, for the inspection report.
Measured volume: 93263.2 gal
